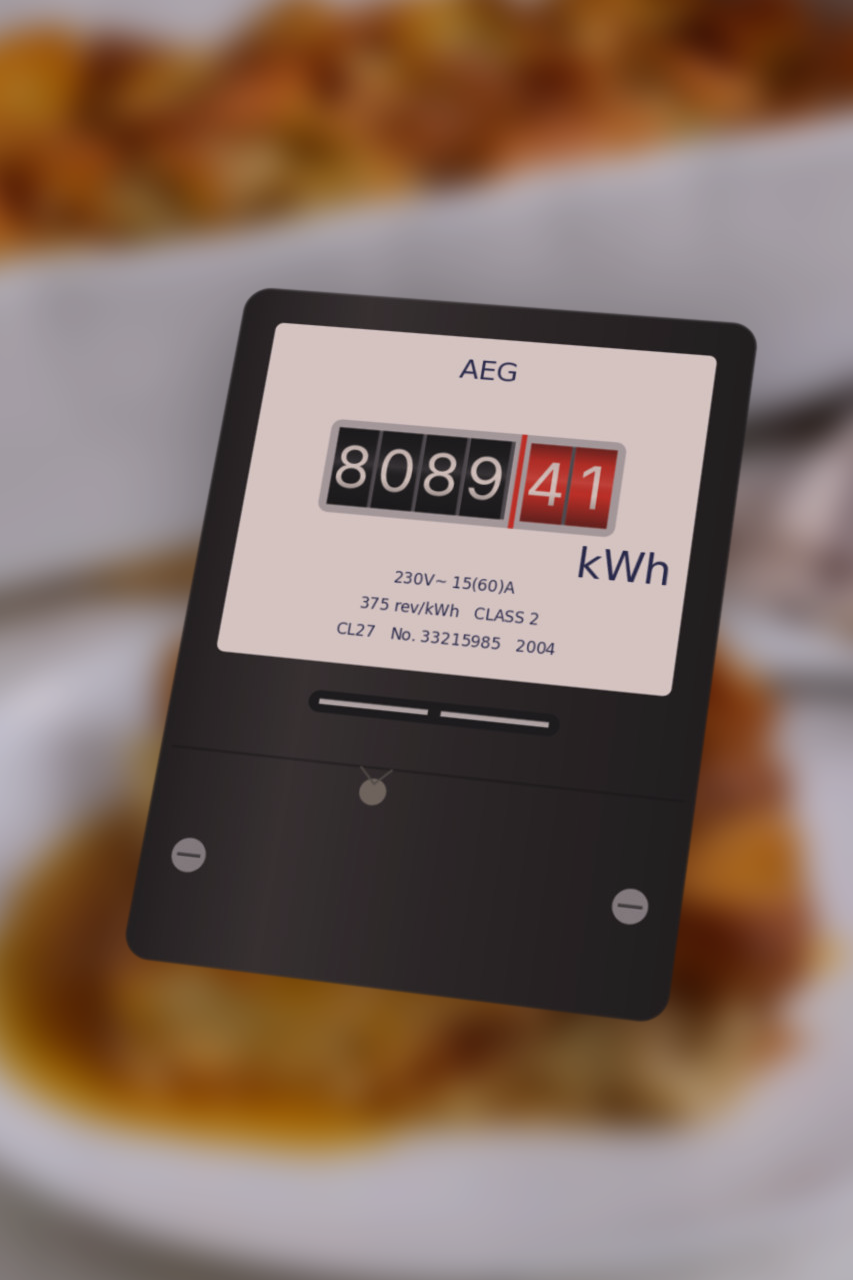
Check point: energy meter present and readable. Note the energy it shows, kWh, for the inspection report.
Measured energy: 8089.41 kWh
